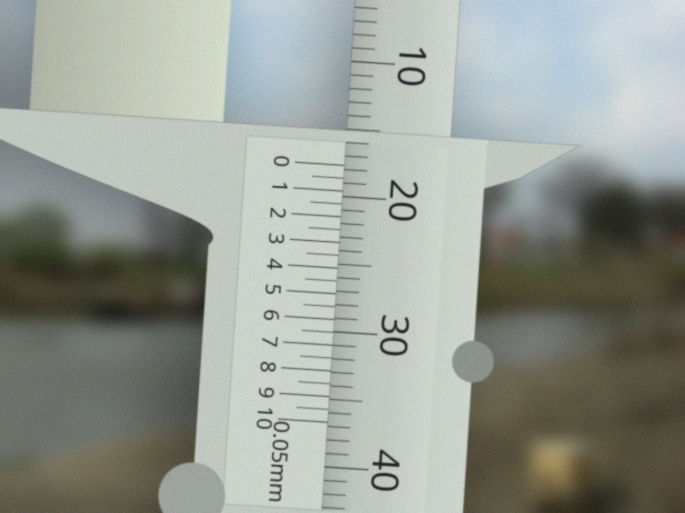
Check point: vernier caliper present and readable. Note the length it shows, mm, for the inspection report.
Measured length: 17.7 mm
